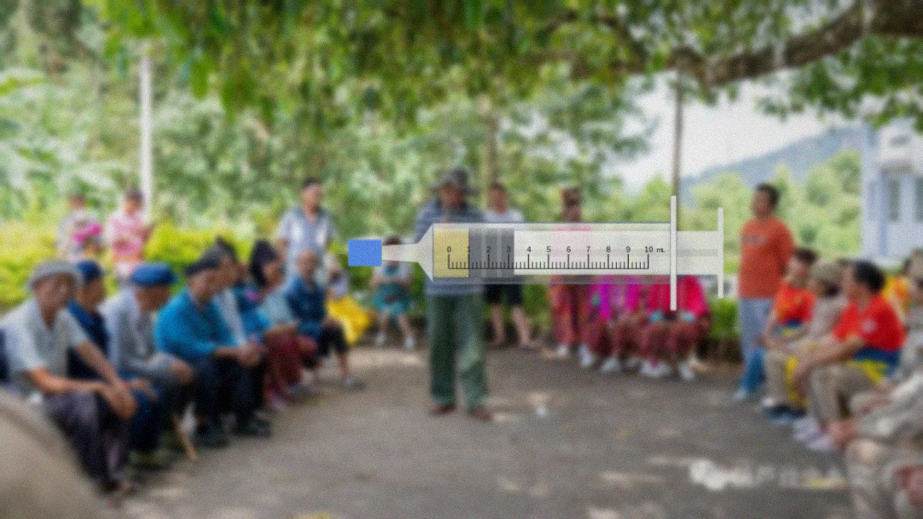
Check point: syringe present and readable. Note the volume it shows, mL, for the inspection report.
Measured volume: 1 mL
